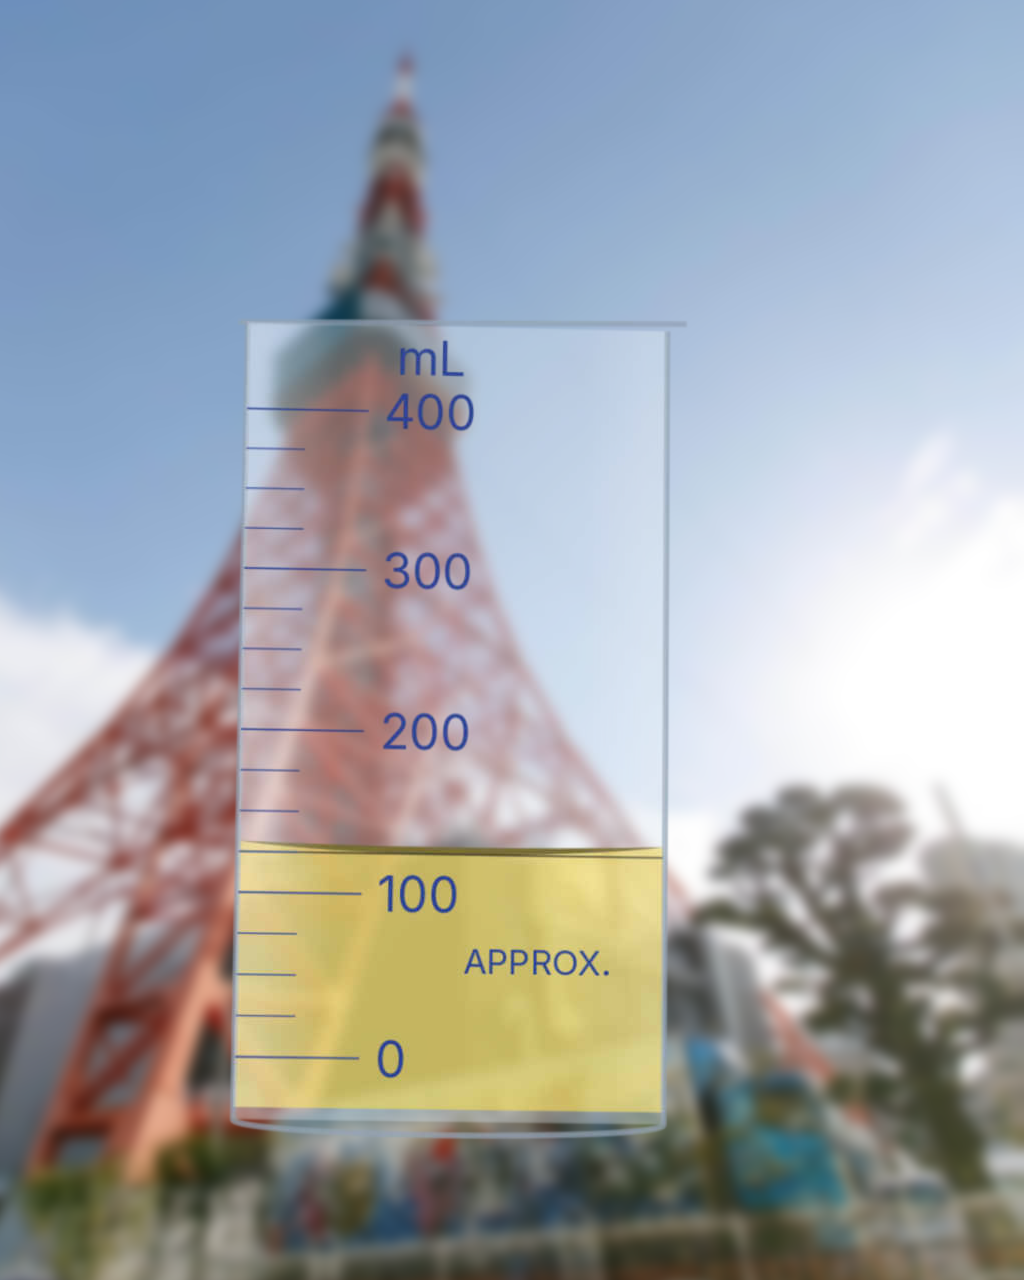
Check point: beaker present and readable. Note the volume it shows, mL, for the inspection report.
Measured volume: 125 mL
